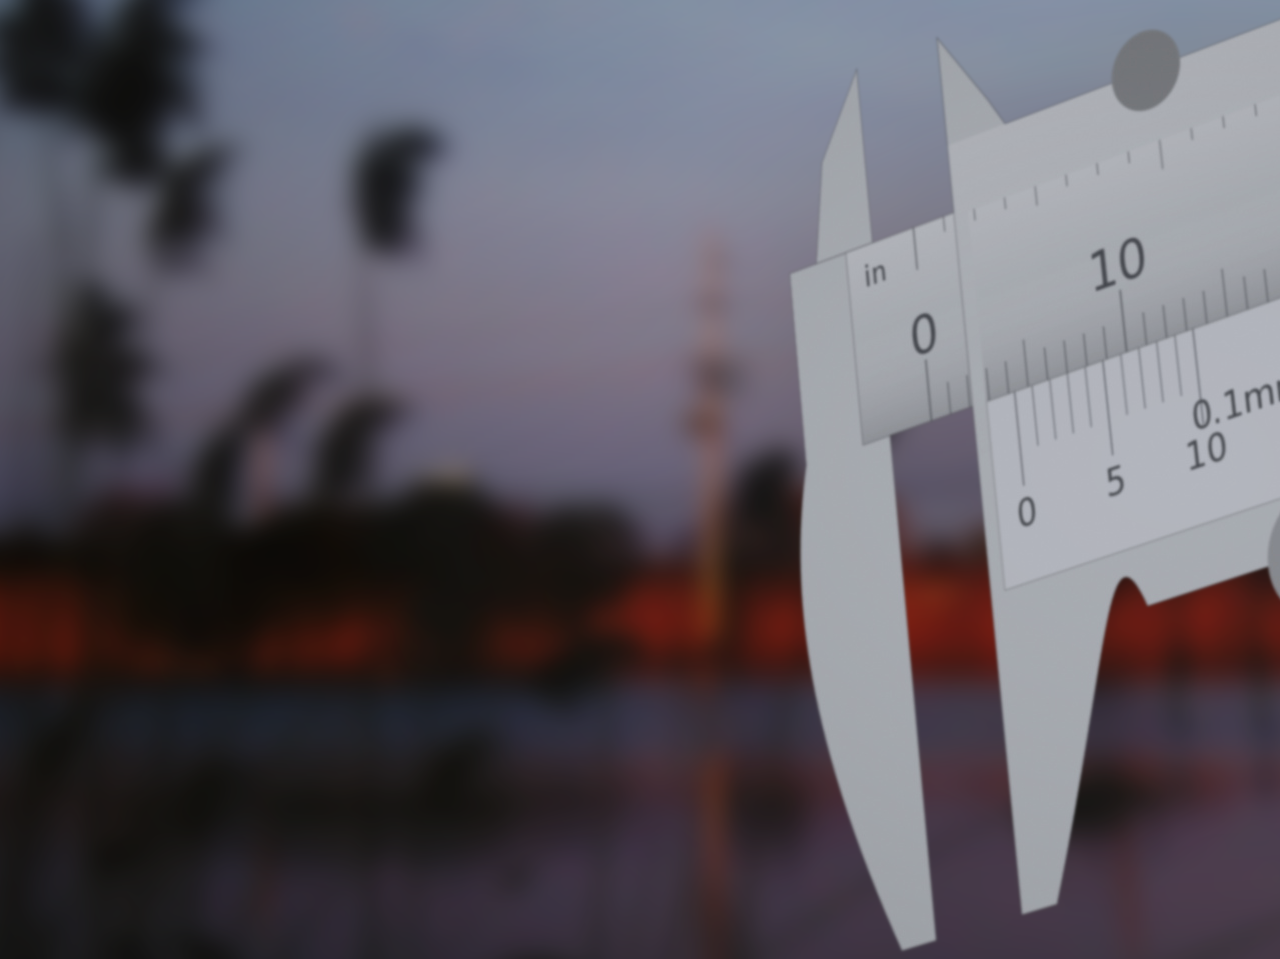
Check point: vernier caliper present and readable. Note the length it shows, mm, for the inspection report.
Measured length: 4.3 mm
